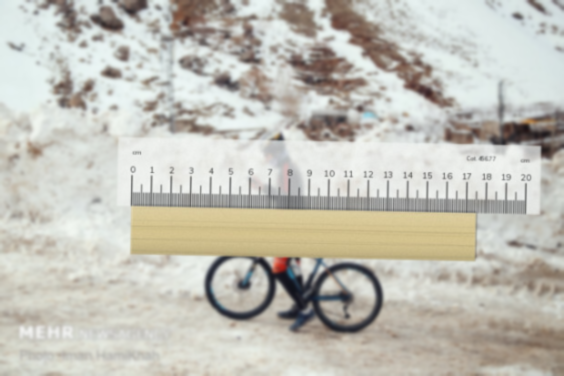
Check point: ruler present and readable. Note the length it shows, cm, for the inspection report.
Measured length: 17.5 cm
